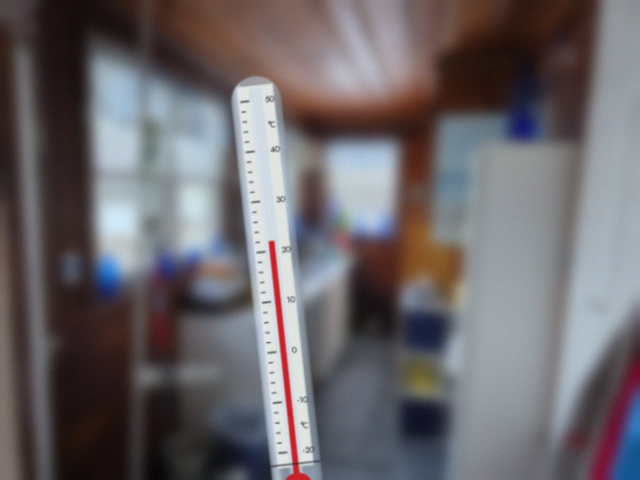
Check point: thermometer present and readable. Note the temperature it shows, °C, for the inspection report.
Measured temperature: 22 °C
